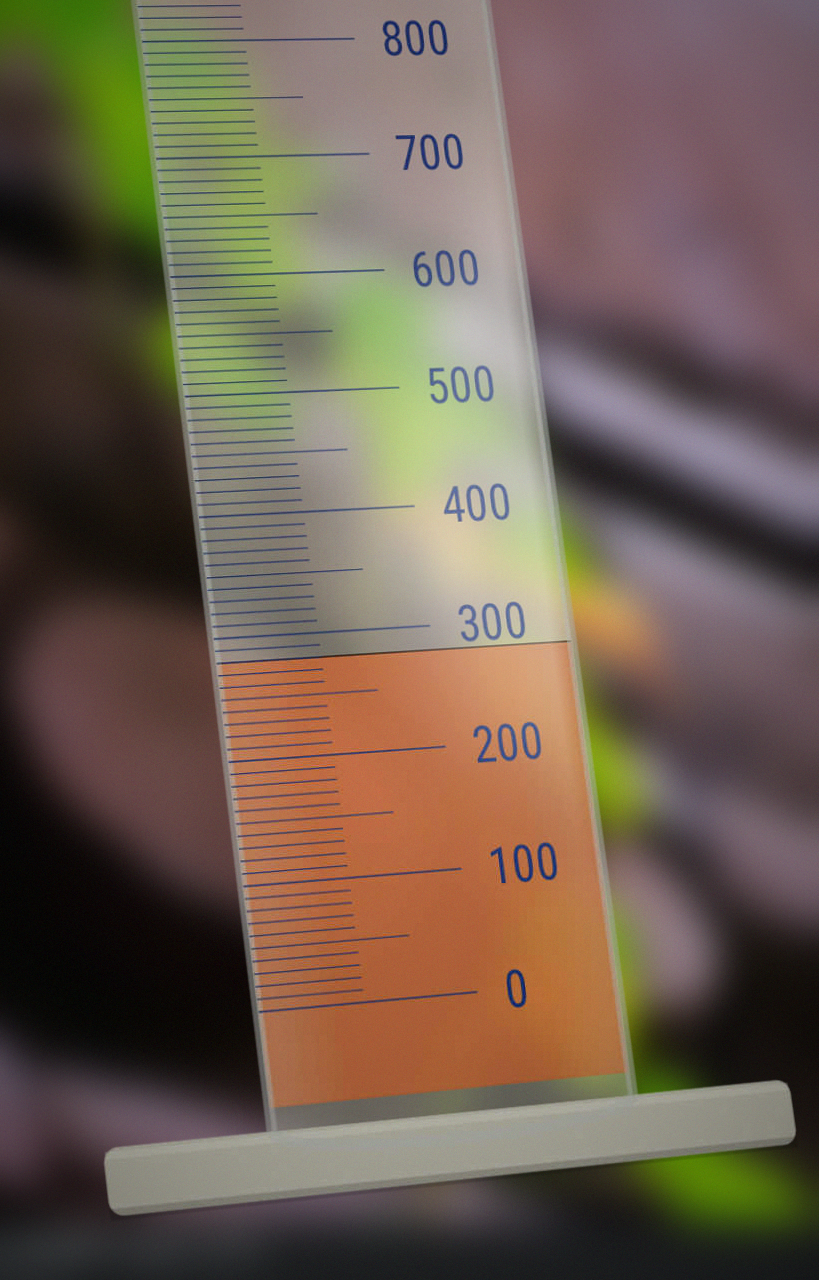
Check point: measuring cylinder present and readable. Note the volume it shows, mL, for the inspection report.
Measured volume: 280 mL
